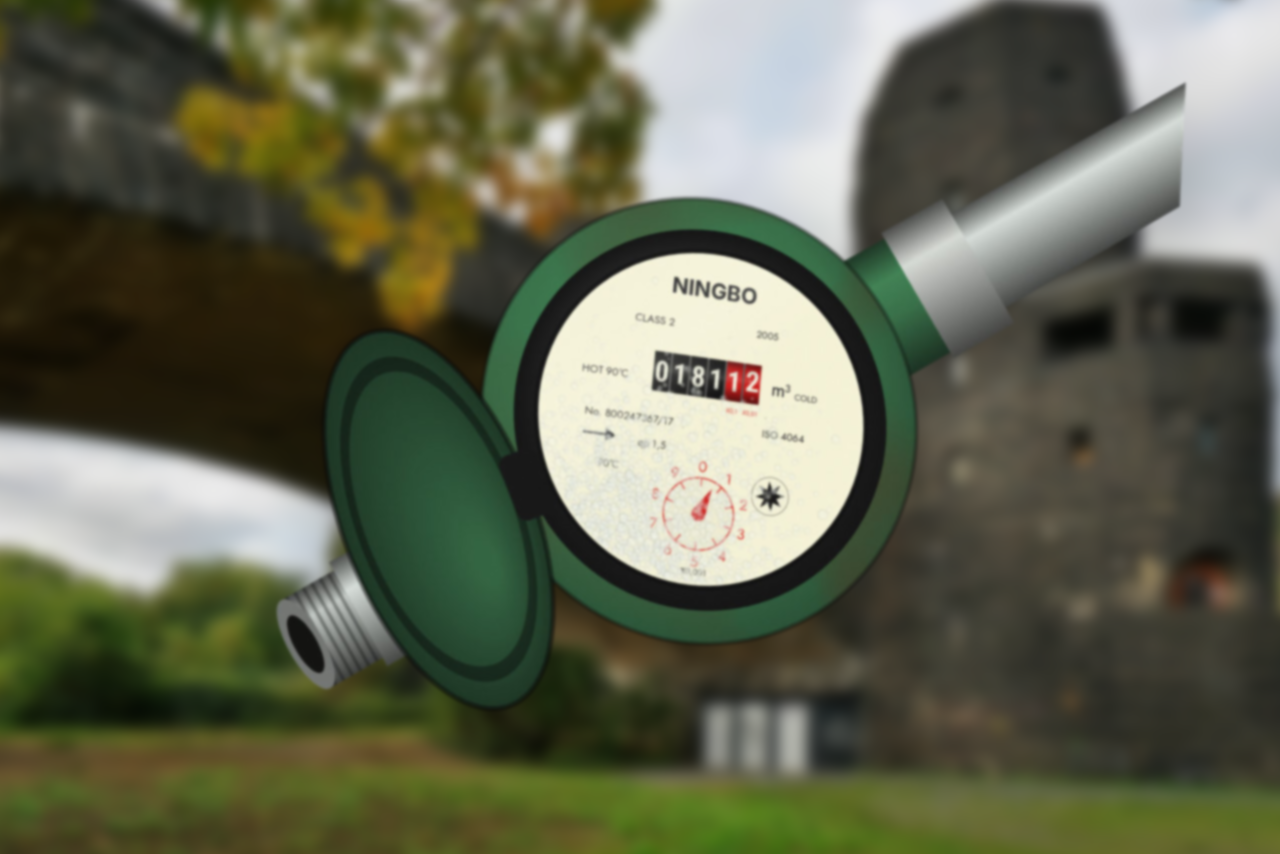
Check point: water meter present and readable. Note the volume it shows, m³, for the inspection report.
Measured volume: 181.120 m³
